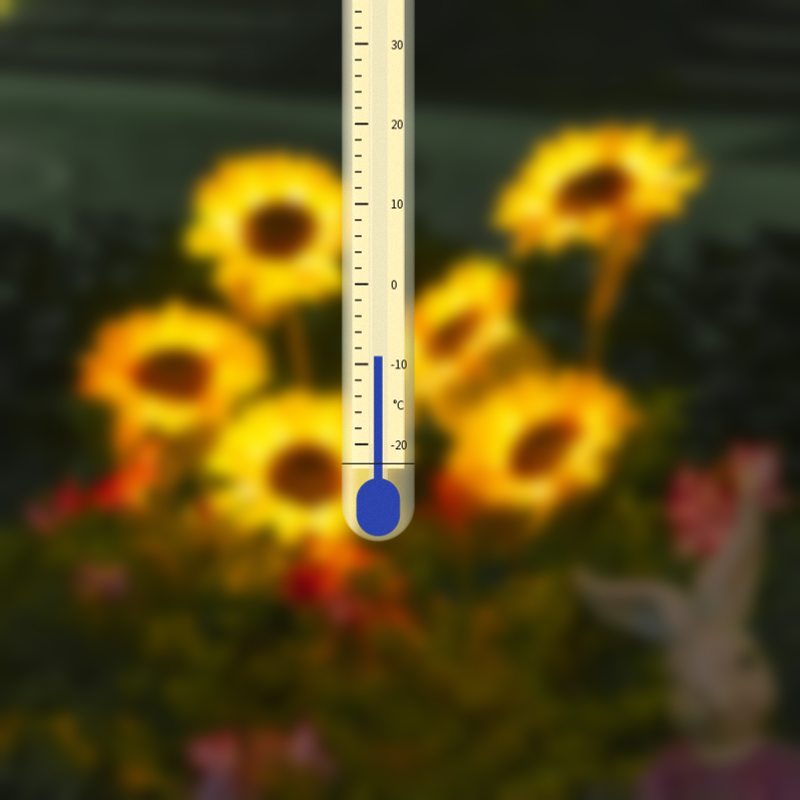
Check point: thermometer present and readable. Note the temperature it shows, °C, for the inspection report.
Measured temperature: -9 °C
